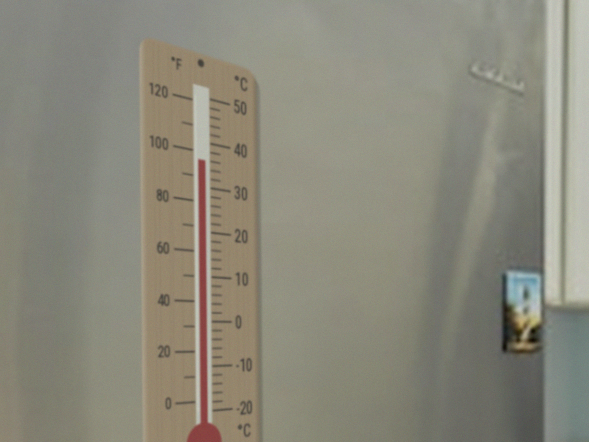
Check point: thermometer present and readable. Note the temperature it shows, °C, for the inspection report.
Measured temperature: 36 °C
